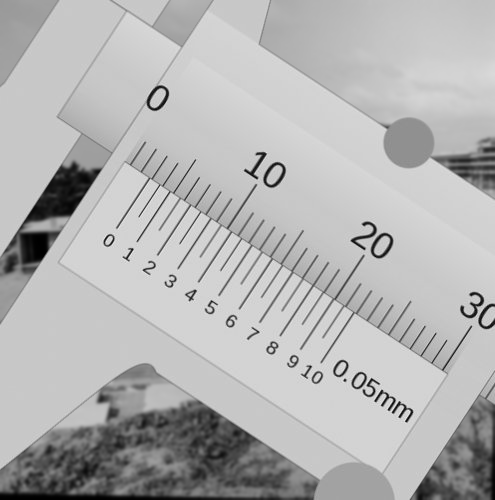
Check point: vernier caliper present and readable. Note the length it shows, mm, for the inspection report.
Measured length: 2.8 mm
